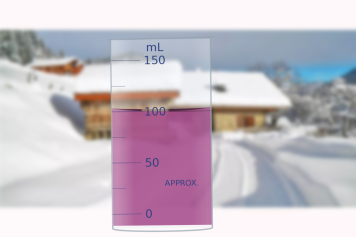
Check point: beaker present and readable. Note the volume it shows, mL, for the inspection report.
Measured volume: 100 mL
